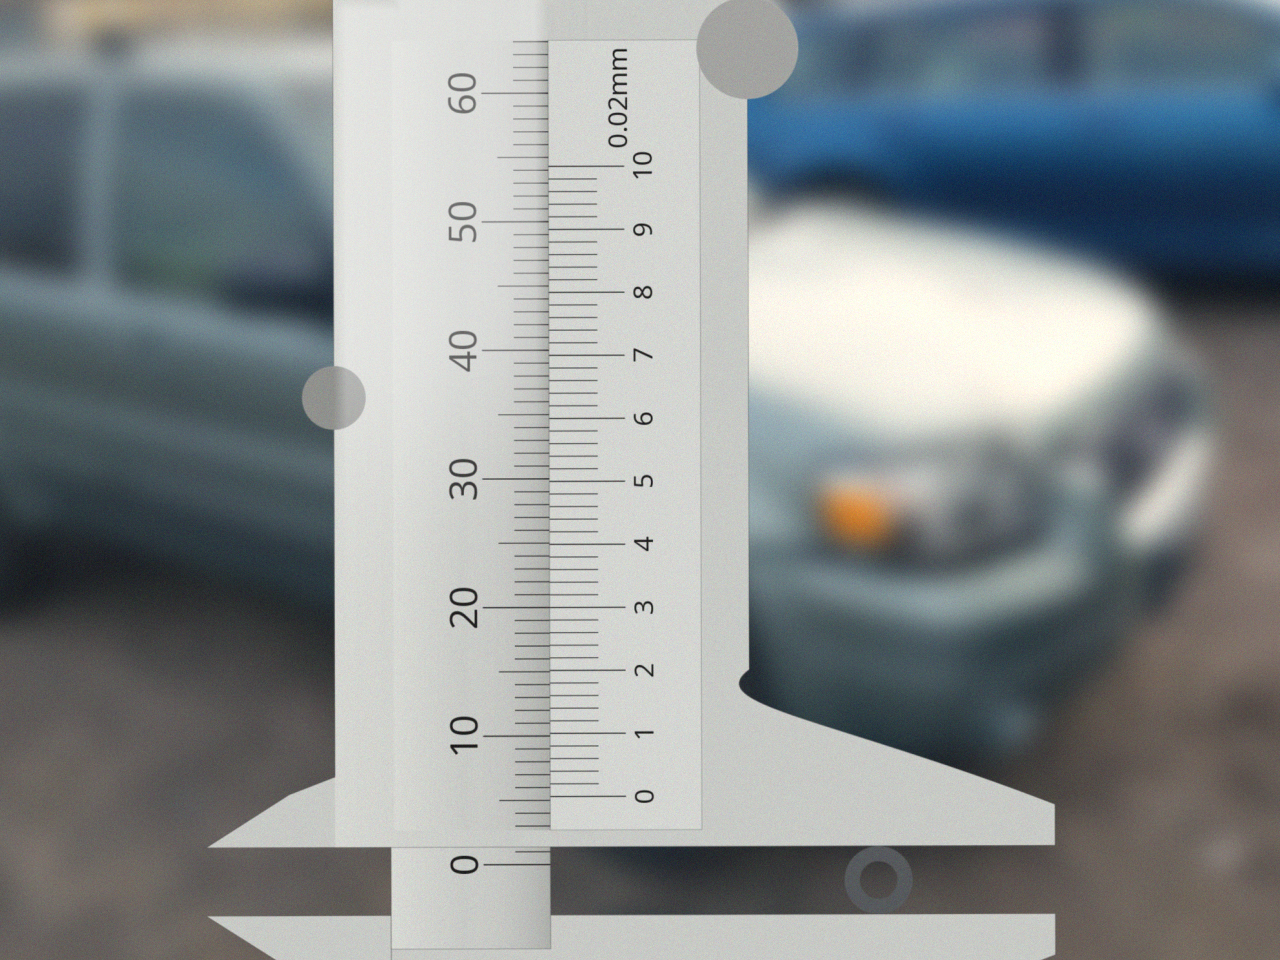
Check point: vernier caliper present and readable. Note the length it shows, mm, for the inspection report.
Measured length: 5.3 mm
